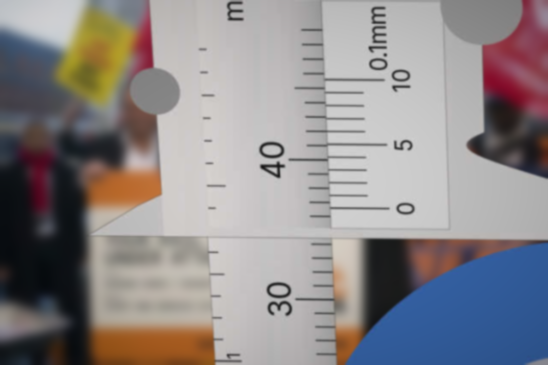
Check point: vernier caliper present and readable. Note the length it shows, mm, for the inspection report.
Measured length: 36.6 mm
